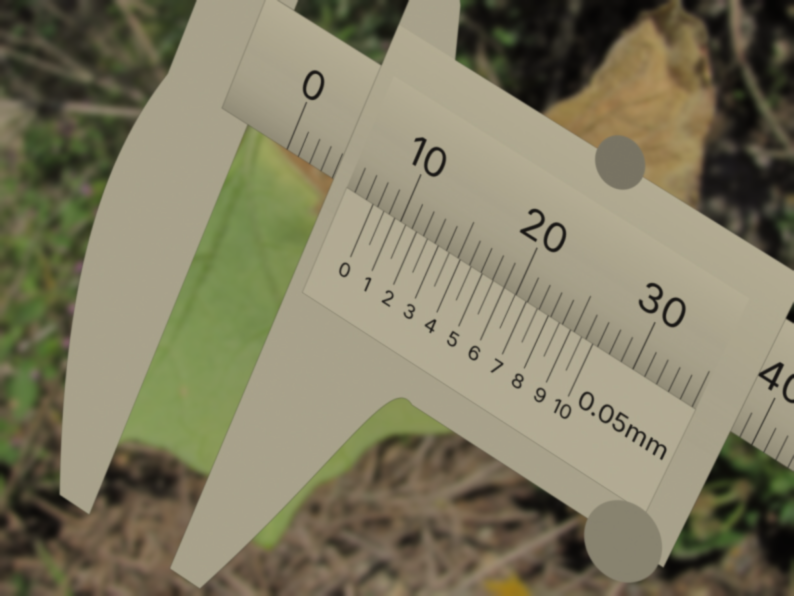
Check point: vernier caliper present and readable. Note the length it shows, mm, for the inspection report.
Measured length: 7.6 mm
